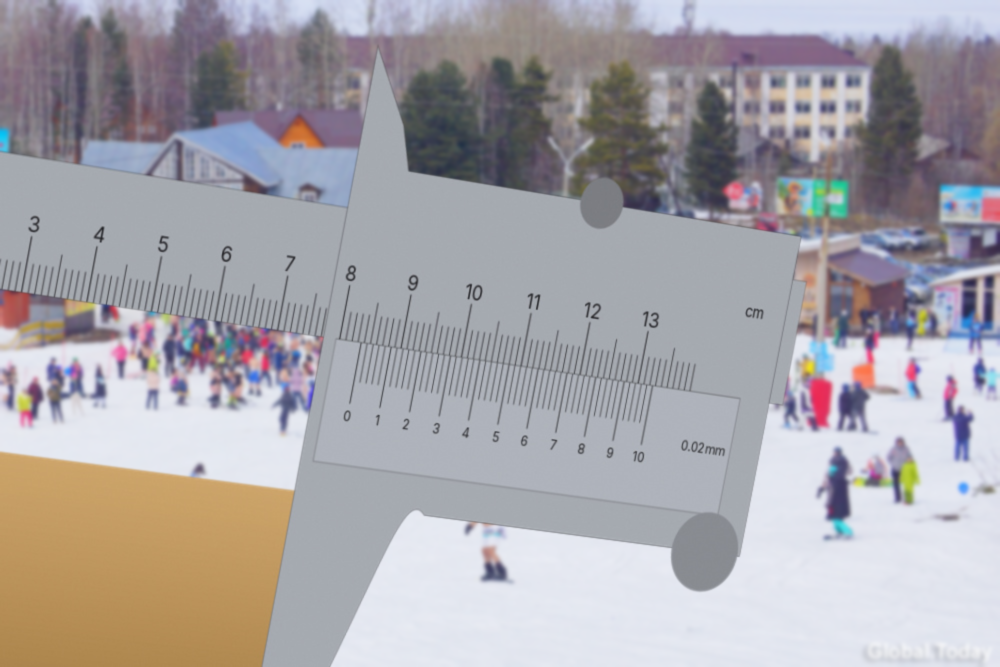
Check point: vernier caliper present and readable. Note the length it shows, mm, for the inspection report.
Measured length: 83.5 mm
